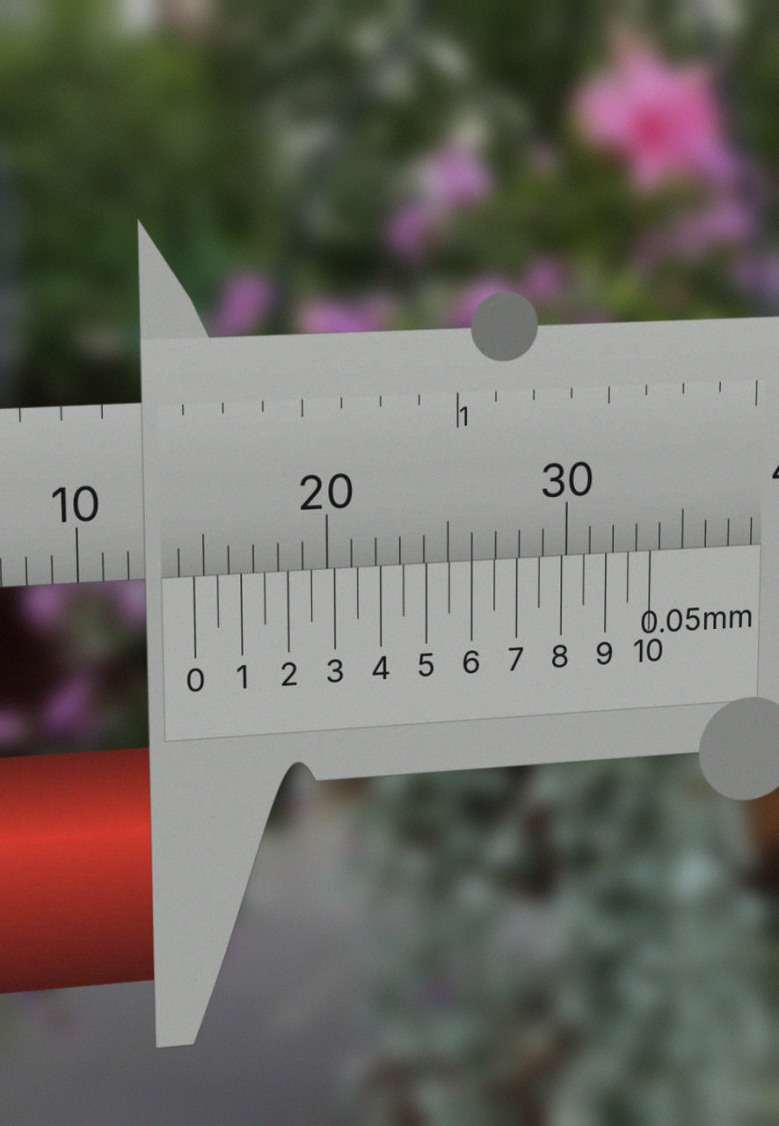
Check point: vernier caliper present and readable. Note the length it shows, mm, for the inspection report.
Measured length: 14.60 mm
